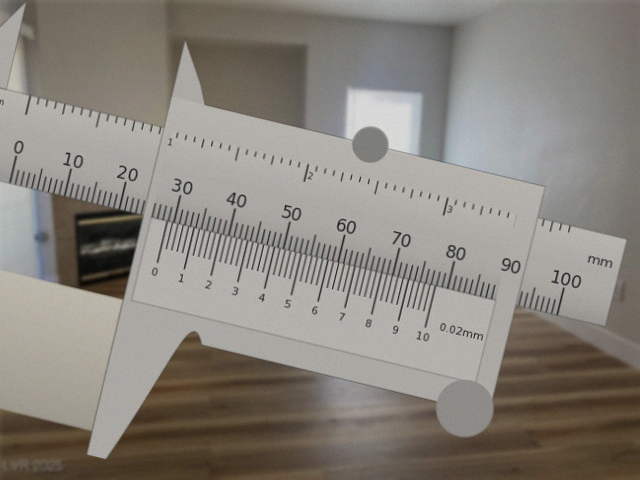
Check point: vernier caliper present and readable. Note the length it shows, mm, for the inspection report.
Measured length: 28.8 mm
